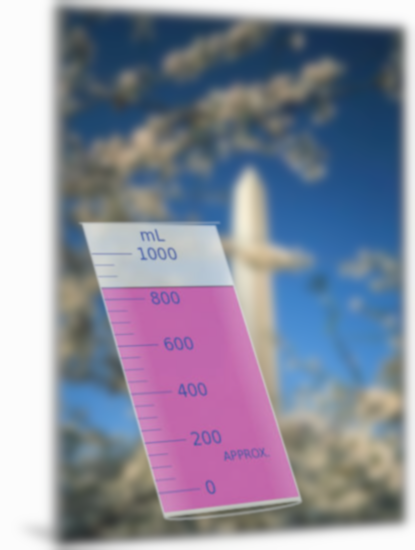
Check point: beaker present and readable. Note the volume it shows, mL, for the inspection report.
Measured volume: 850 mL
